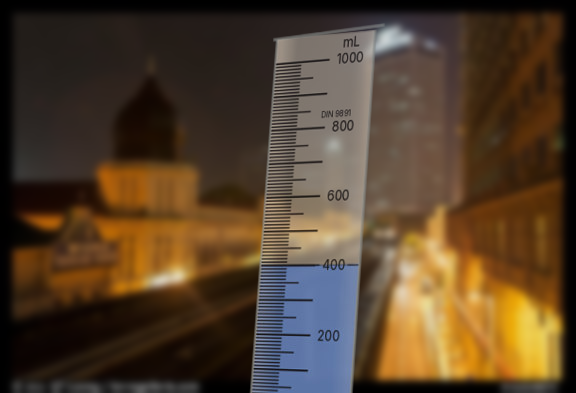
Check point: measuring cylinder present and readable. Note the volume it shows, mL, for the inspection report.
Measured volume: 400 mL
